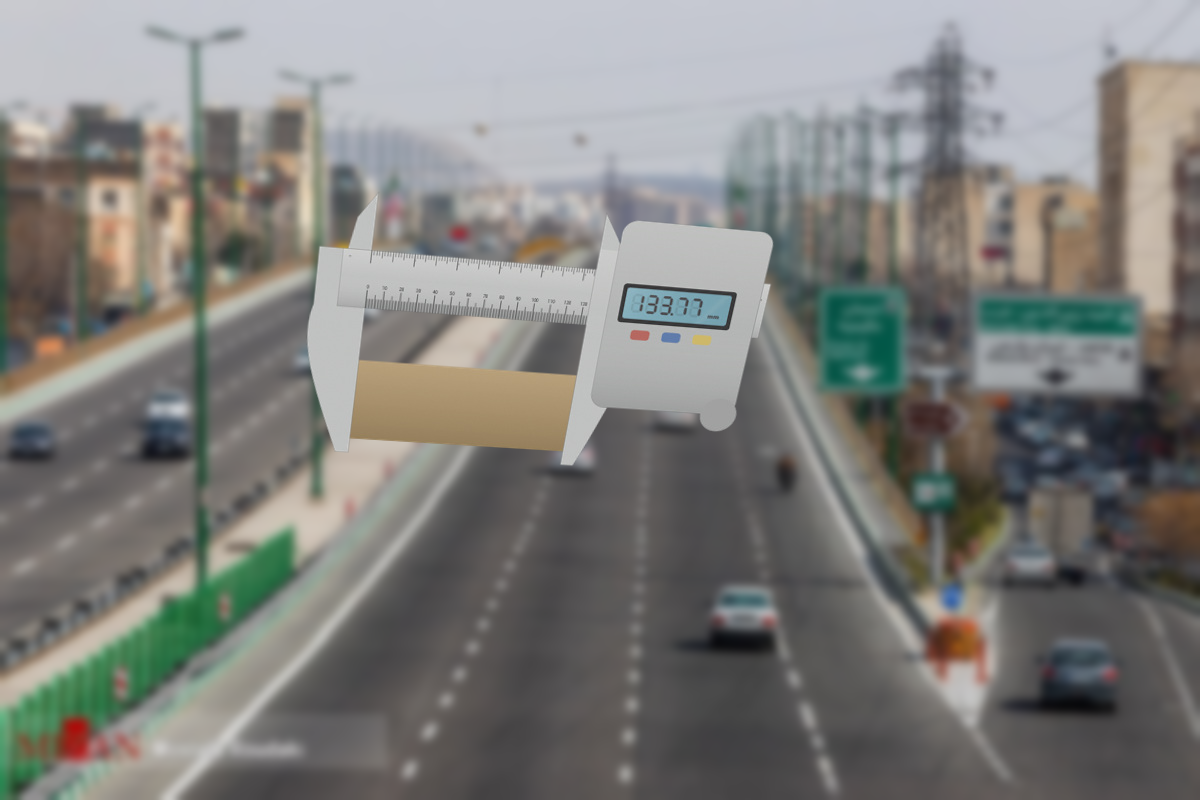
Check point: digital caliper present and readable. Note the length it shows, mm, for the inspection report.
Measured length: 133.77 mm
